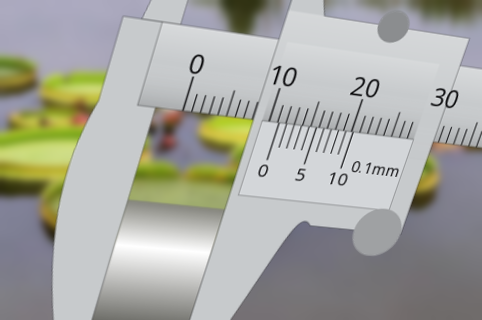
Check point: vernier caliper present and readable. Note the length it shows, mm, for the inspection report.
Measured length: 11.2 mm
